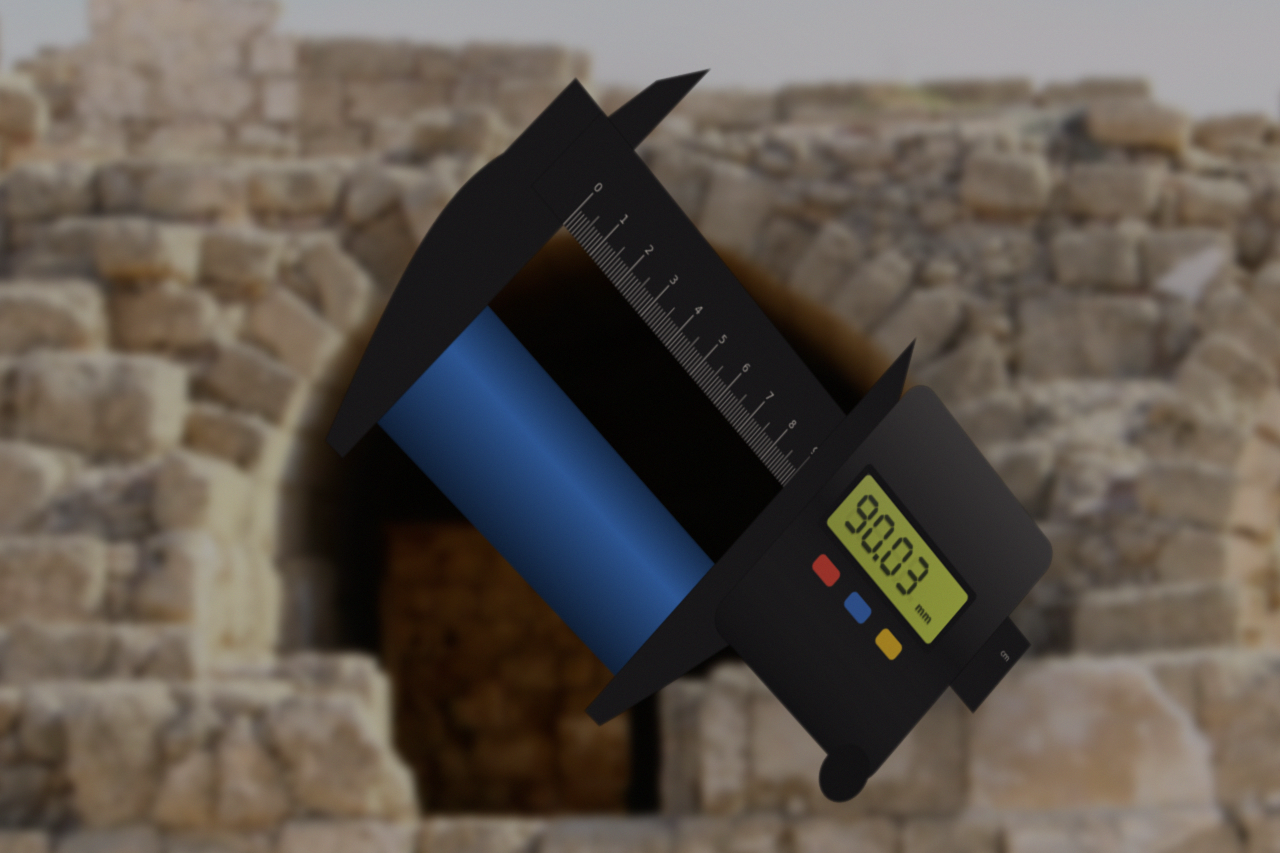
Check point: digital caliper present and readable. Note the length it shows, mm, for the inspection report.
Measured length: 90.03 mm
